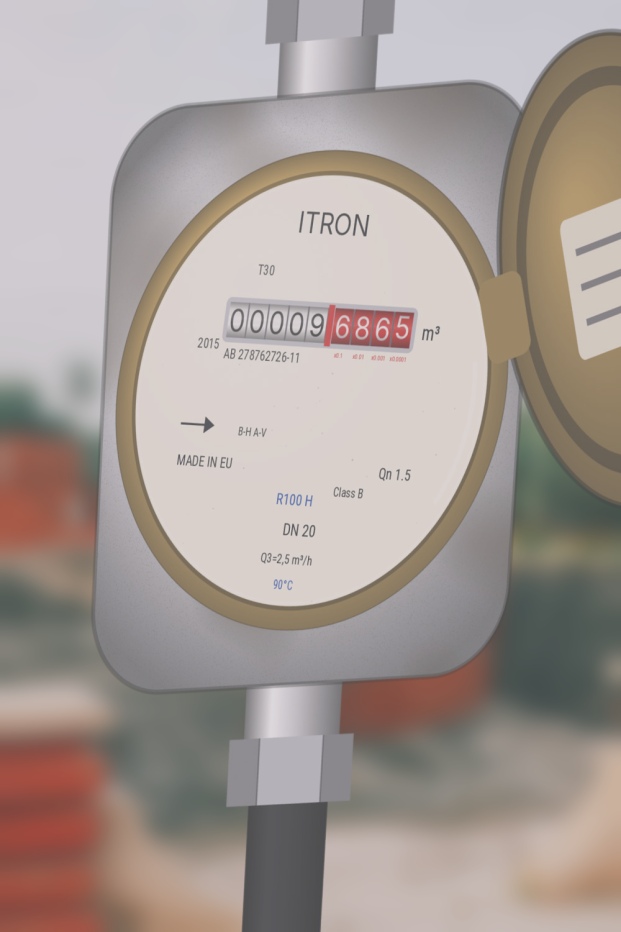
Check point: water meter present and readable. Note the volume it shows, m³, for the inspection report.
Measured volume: 9.6865 m³
